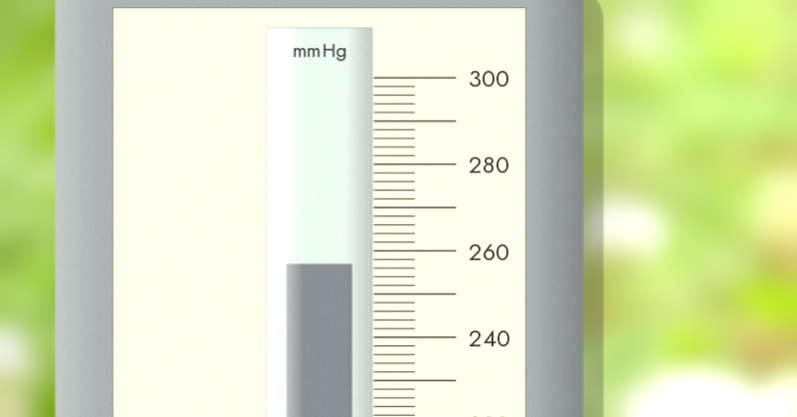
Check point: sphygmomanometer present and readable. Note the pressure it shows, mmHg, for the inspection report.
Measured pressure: 257 mmHg
